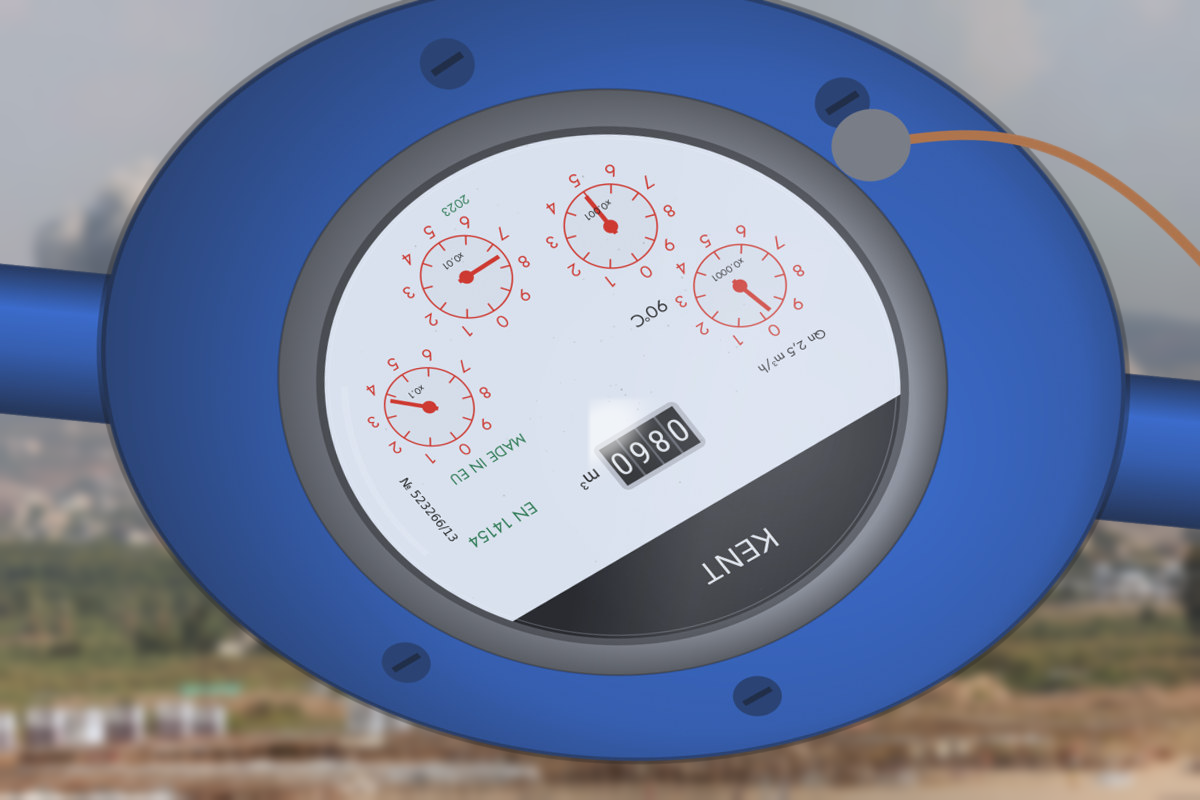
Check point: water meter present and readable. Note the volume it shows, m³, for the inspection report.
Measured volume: 860.3749 m³
